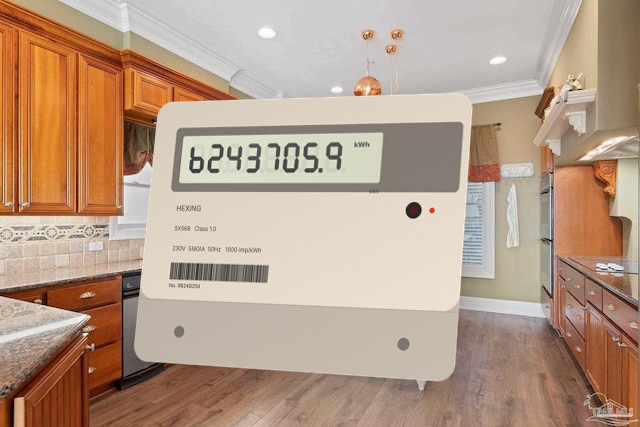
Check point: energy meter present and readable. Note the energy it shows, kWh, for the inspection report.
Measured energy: 6243705.9 kWh
